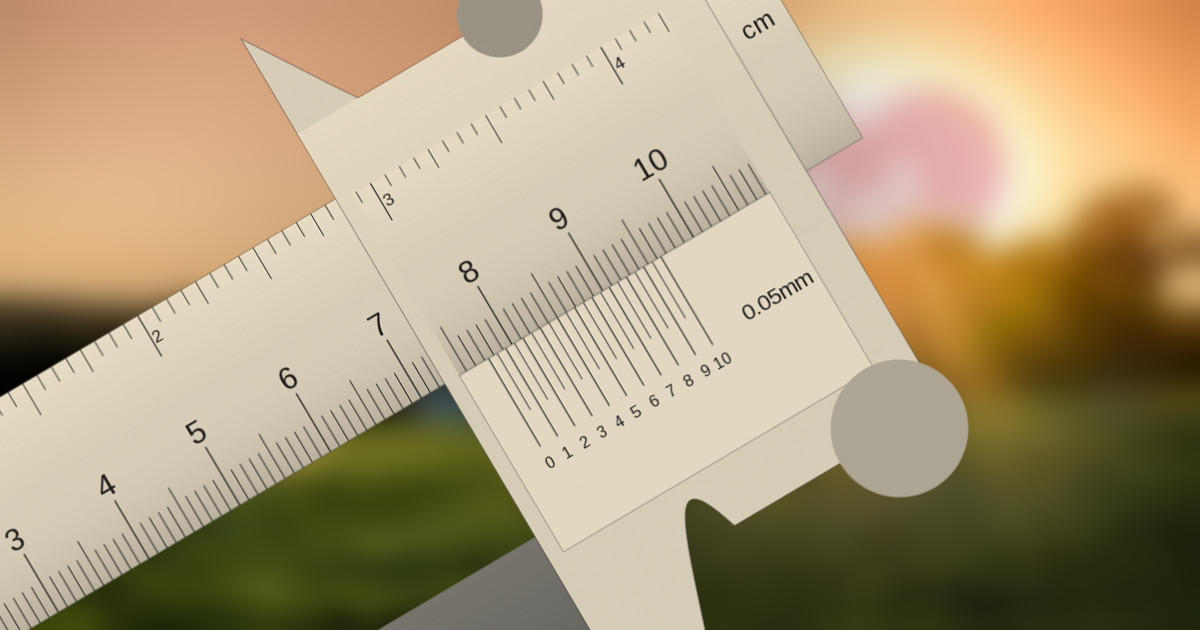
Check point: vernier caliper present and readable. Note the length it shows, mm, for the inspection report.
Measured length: 77.4 mm
